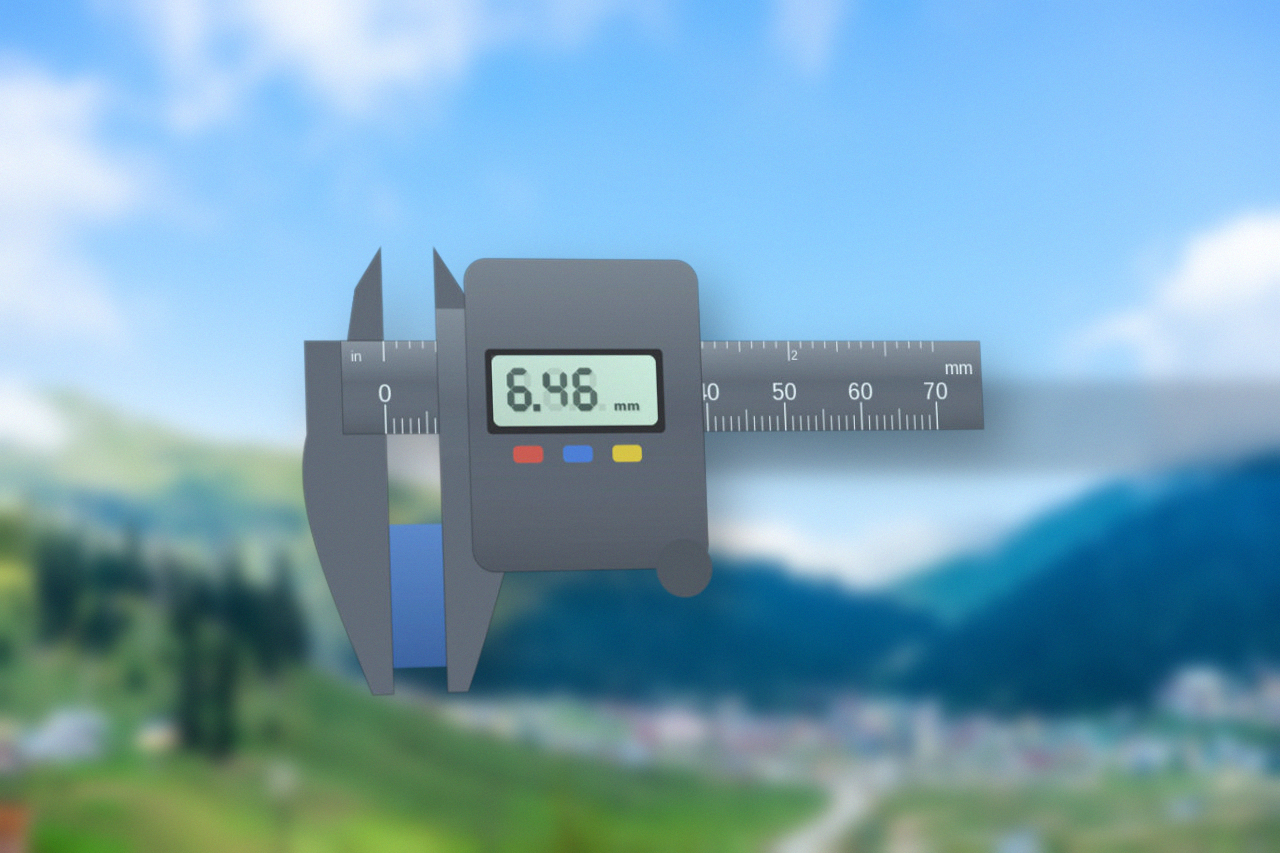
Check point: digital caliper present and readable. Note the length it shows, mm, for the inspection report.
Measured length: 6.46 mm
